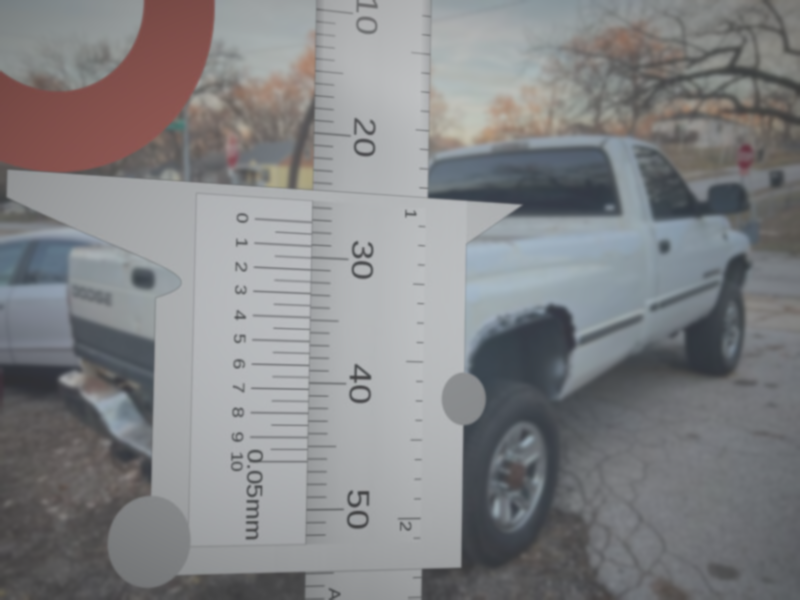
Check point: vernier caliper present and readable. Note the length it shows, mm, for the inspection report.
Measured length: 27.2 mm
